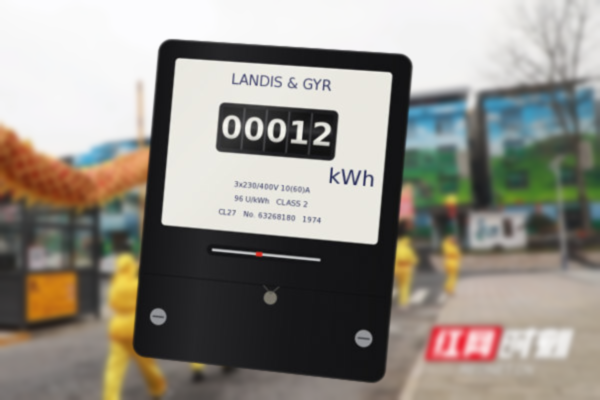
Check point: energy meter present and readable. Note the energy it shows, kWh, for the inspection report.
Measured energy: 12 kWh
